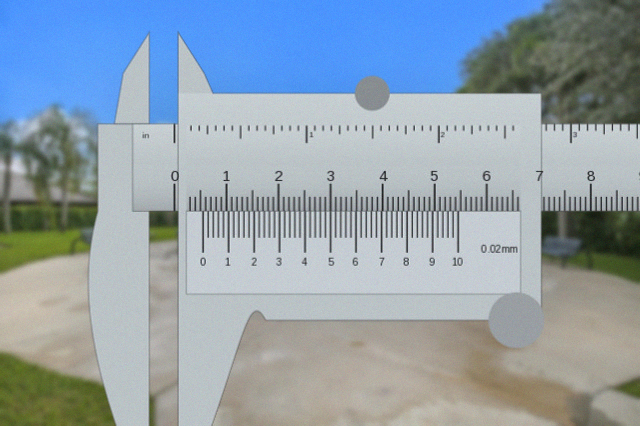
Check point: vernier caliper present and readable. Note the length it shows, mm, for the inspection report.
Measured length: 5.5 mm
